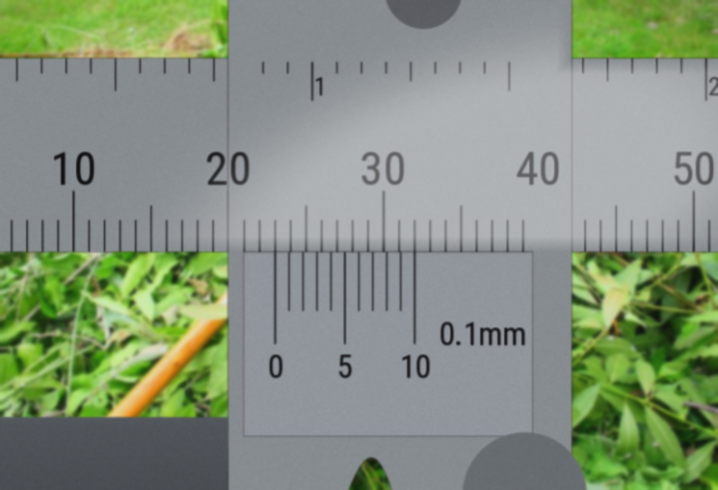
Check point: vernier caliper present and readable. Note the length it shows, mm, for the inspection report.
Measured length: 23.0 mm
